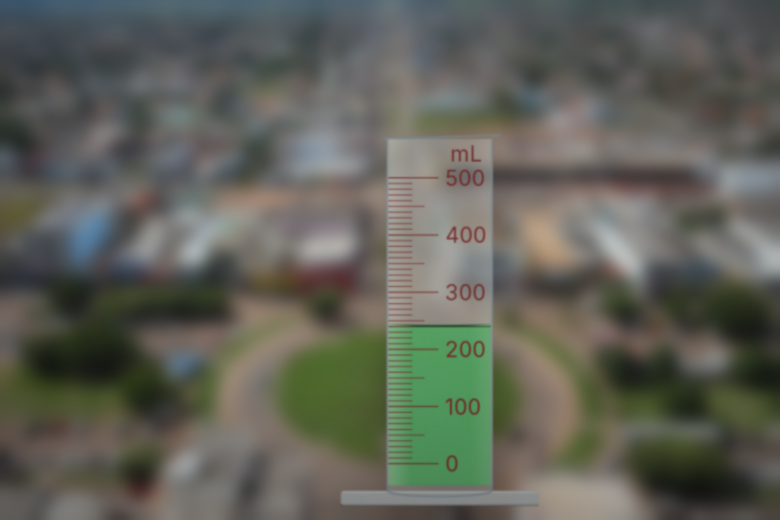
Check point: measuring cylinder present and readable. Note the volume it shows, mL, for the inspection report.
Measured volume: 240 mL
